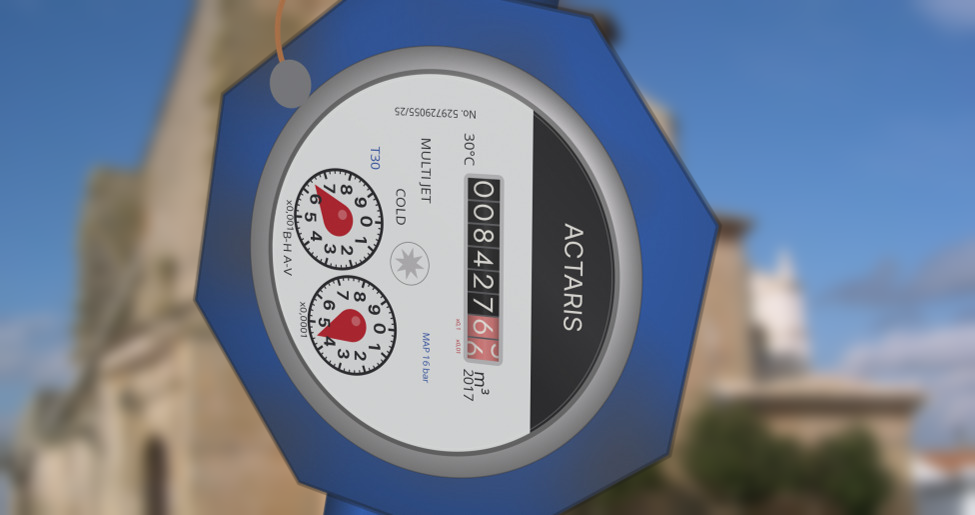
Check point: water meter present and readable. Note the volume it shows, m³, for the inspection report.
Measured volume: 8427.6564 m³
